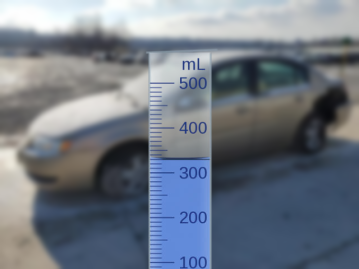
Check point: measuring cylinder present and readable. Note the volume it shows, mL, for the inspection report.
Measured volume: 330 mL
